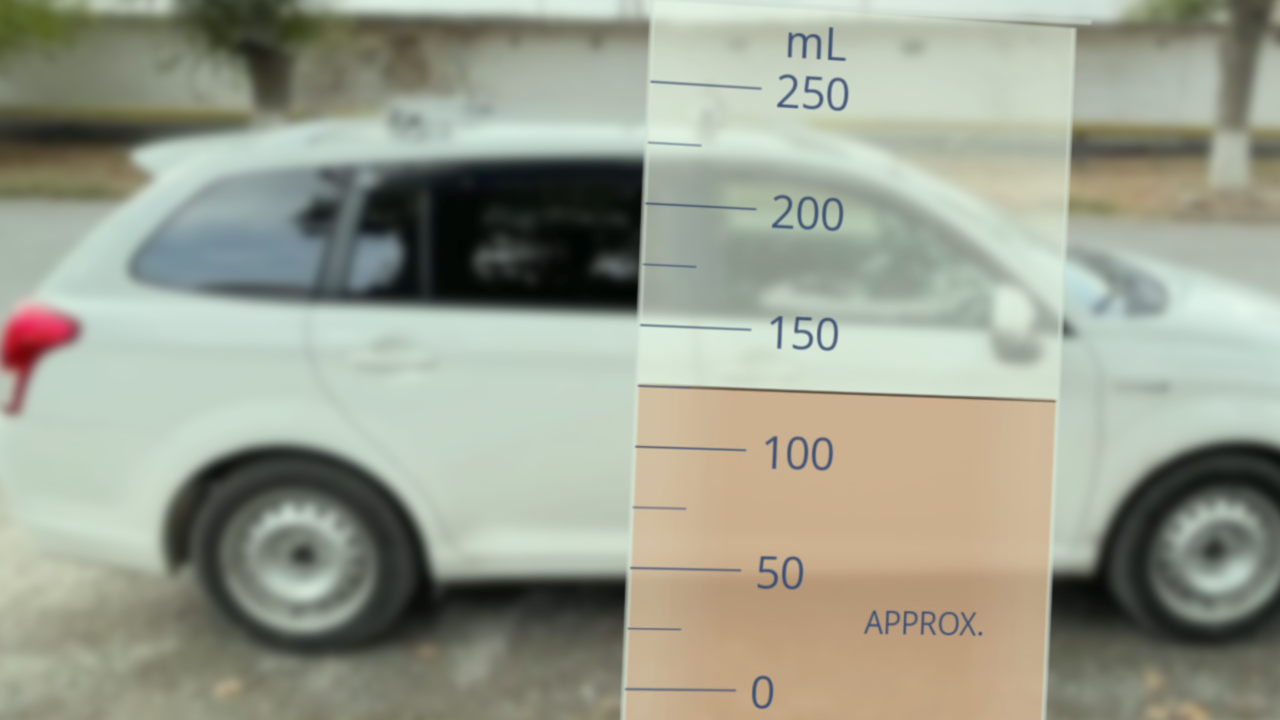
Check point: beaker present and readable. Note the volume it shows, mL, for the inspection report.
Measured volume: 125 mL
